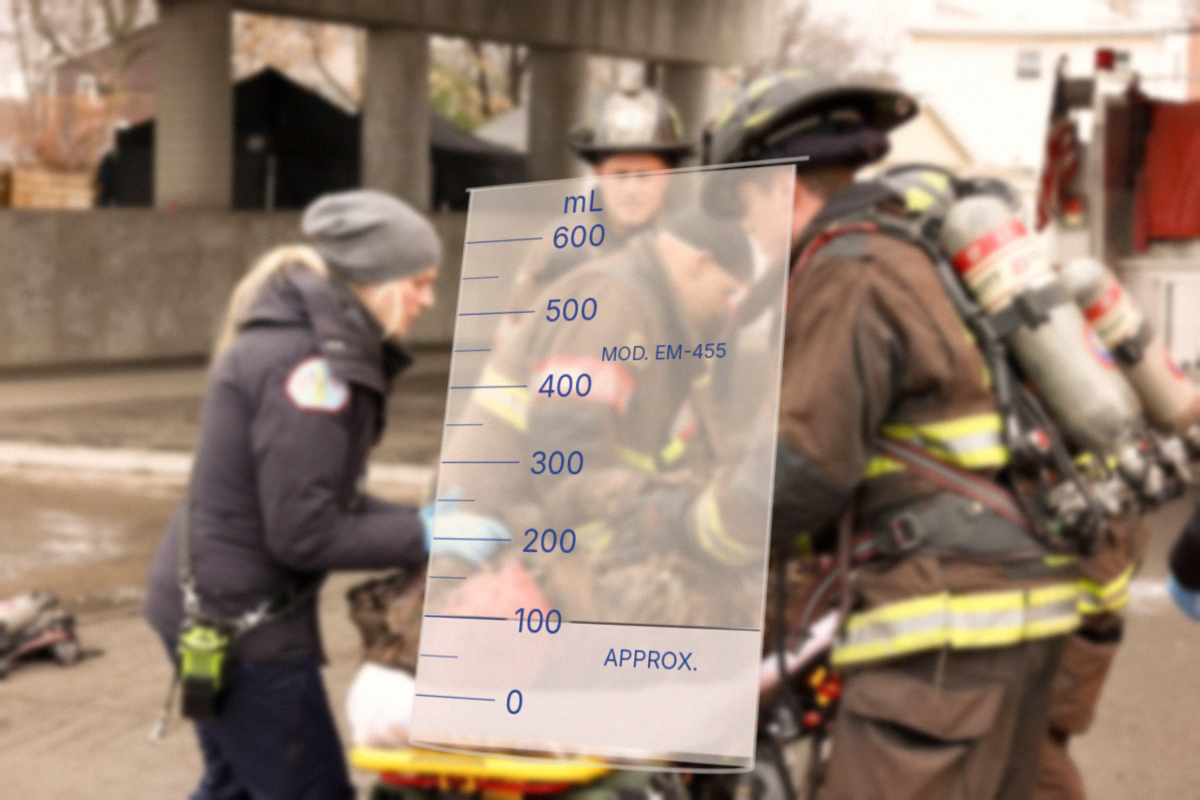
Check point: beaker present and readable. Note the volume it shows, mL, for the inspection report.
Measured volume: 100 mL
